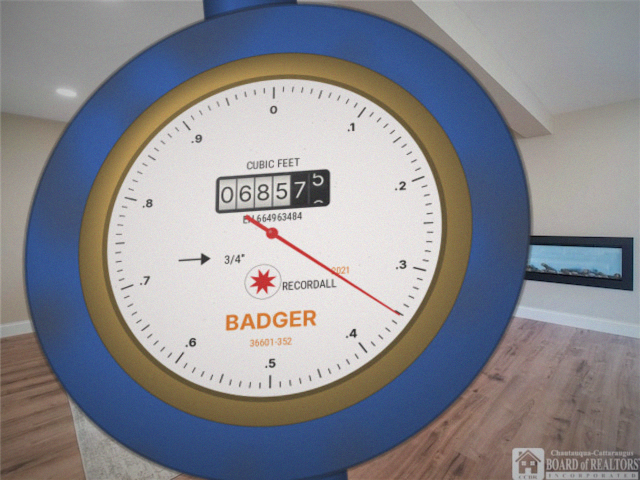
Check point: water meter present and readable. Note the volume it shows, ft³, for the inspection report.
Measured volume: 68575.35 ft³
